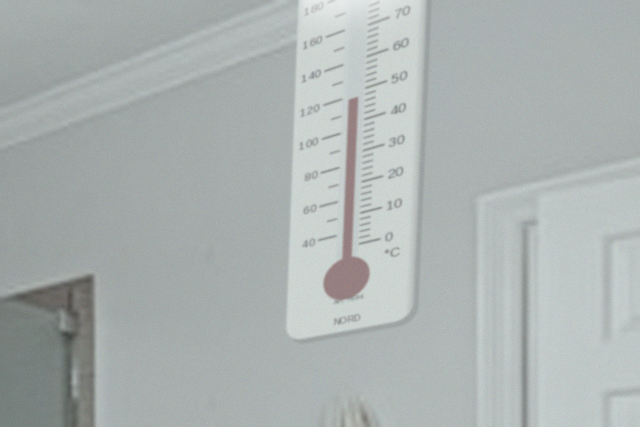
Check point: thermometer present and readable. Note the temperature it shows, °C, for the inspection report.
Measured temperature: 48 °C
